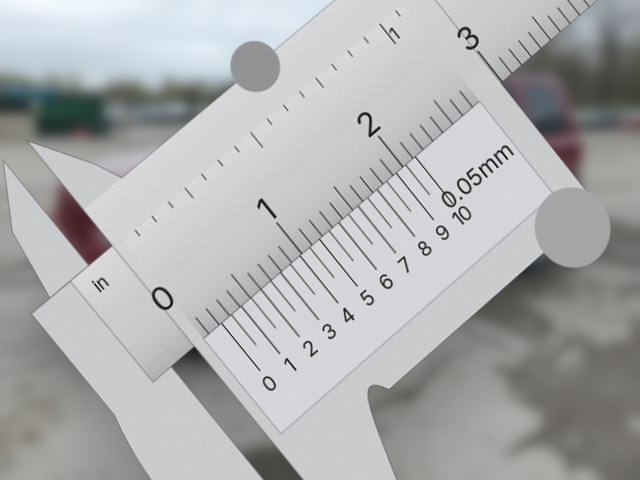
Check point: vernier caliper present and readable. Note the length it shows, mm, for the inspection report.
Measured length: 2.2 mm
